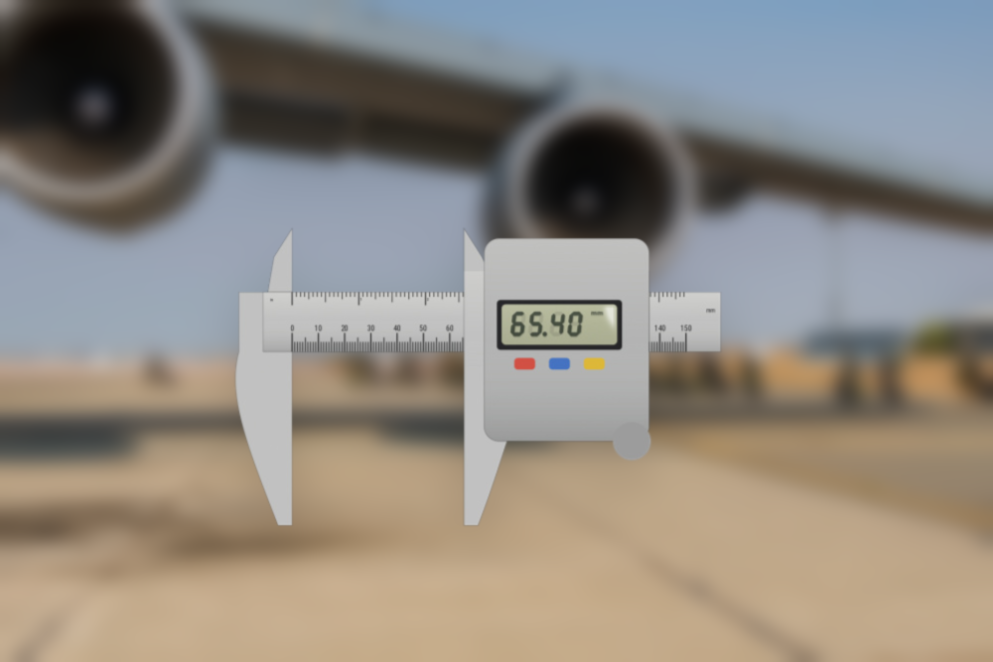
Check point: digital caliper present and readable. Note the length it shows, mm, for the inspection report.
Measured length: 65.40 mm
